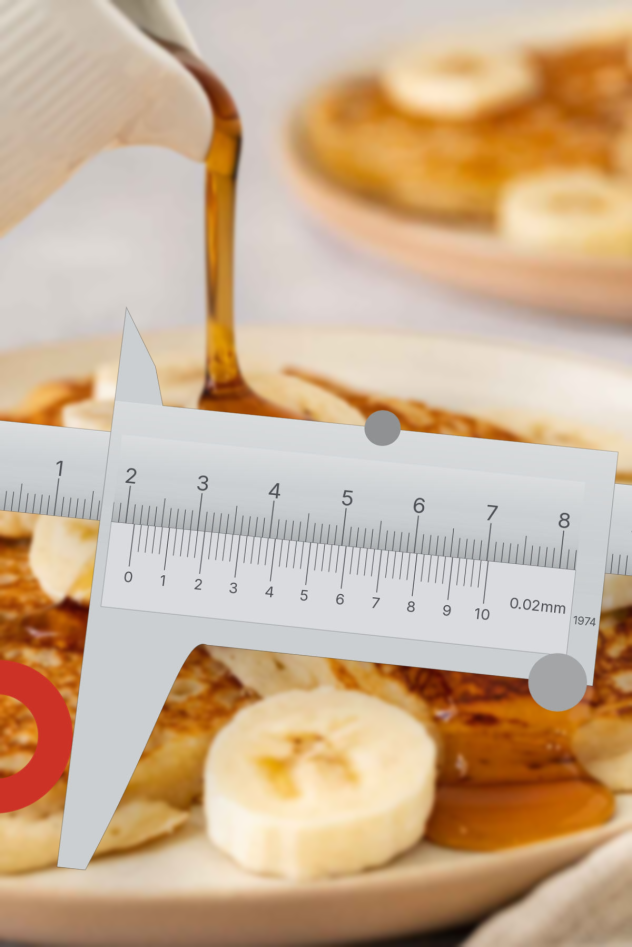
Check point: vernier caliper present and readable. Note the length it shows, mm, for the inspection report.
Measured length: 21.2 mm
